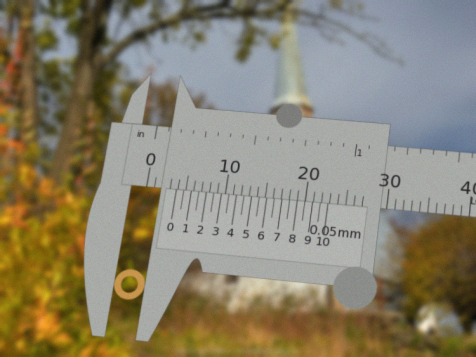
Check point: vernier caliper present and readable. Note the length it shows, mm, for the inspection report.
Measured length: 3.8 mm
